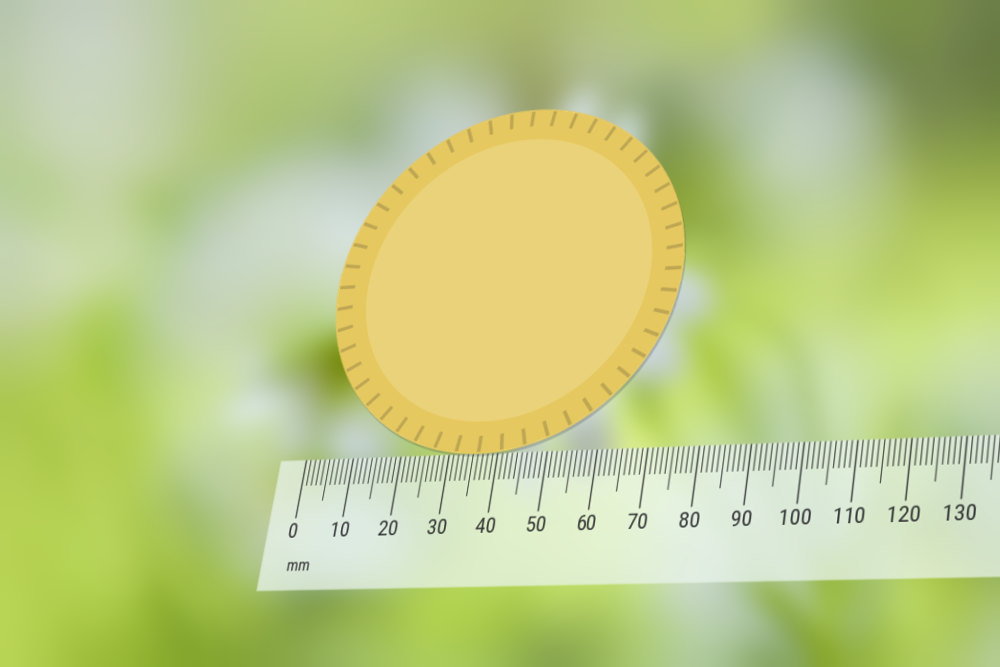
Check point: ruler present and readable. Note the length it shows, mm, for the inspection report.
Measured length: 72 mm
